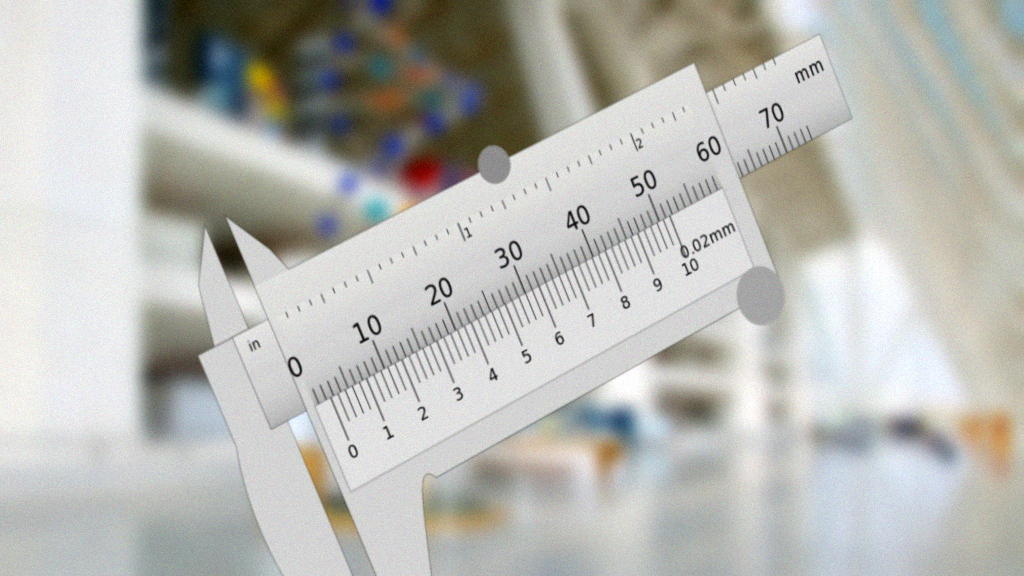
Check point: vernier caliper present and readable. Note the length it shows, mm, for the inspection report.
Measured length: 2.6 mm
